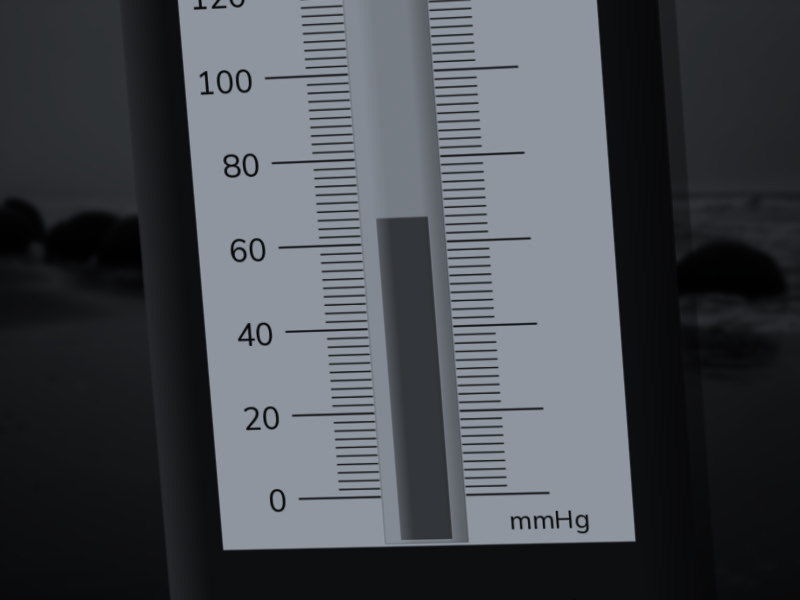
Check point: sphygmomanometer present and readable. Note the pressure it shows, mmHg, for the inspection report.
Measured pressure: 66 mmHg
